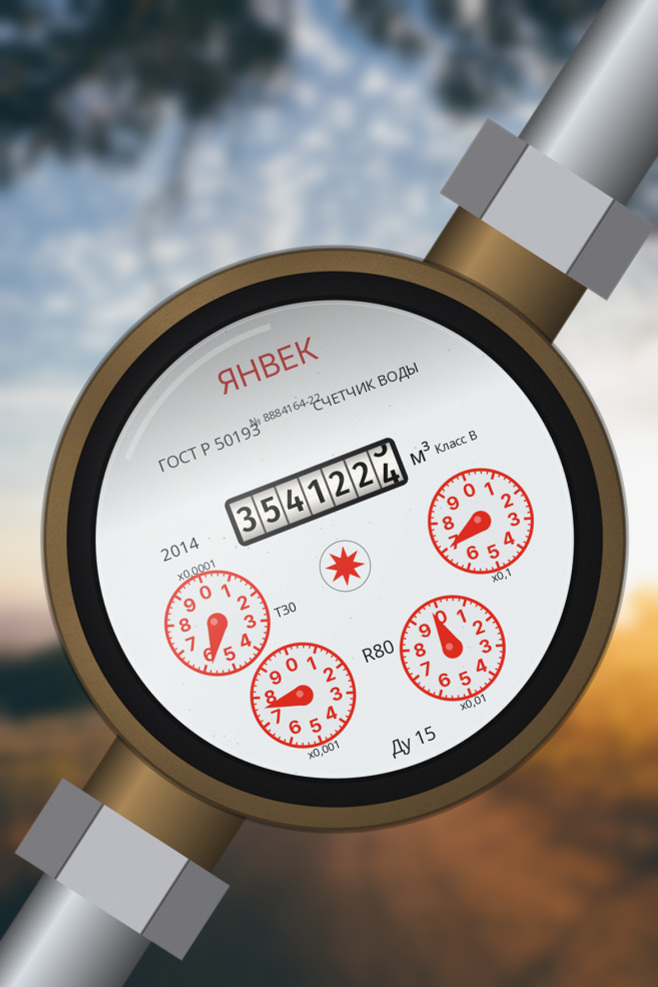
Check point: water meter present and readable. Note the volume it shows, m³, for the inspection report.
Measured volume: 3541223.6975 m³
